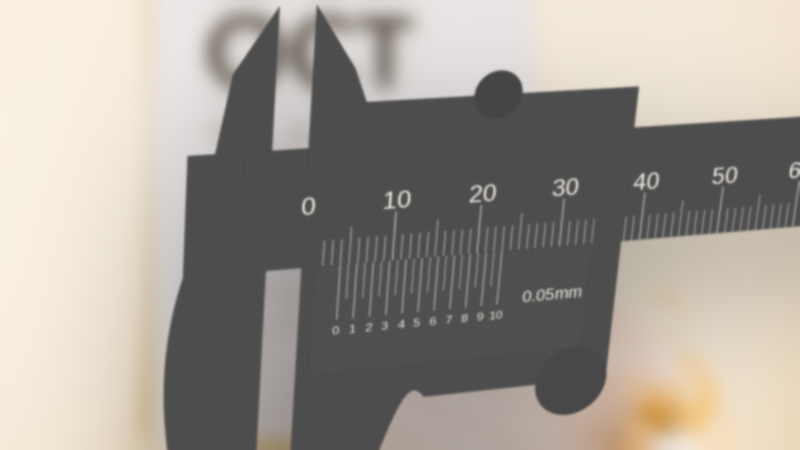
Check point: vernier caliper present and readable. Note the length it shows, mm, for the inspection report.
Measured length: 4.0 mm
